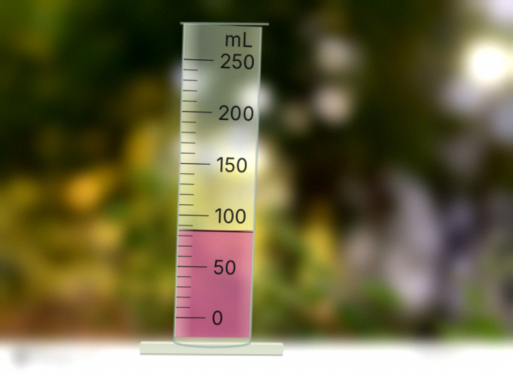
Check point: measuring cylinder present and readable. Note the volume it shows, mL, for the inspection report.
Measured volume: 85 mL
